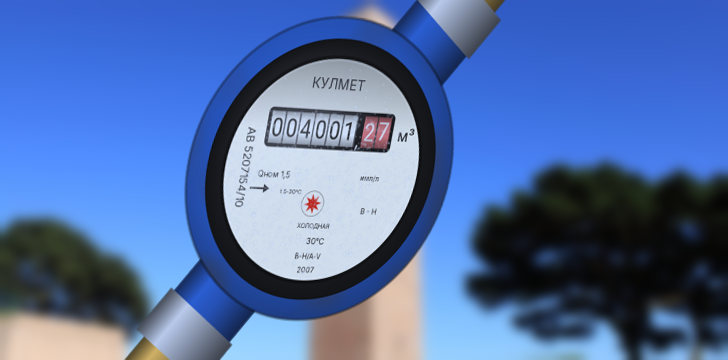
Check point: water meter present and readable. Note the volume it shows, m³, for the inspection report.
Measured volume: 4001.27 m³
